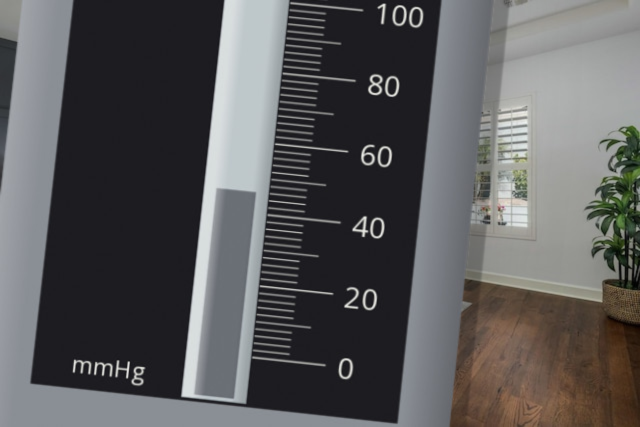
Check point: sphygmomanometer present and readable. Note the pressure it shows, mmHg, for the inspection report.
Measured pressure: 46 mmHg
